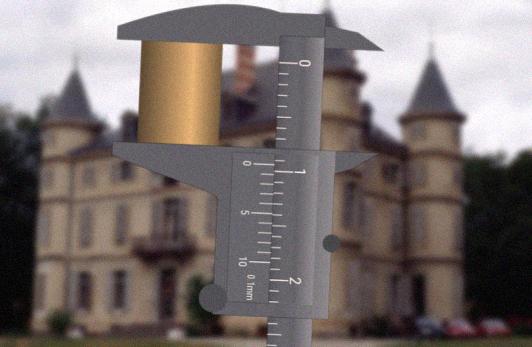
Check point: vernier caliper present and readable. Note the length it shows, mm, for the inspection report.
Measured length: 9.4 mm
